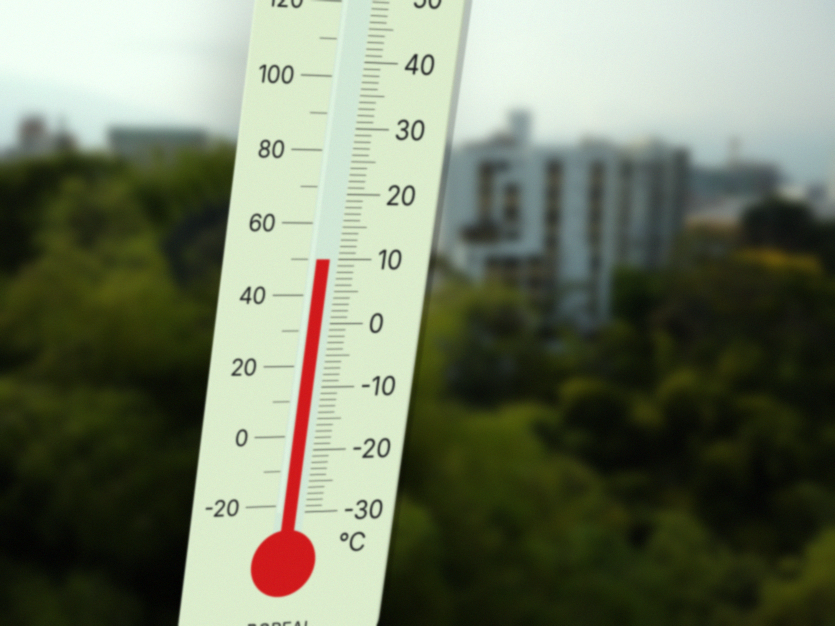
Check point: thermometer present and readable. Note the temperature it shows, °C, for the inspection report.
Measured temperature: 10 °C
